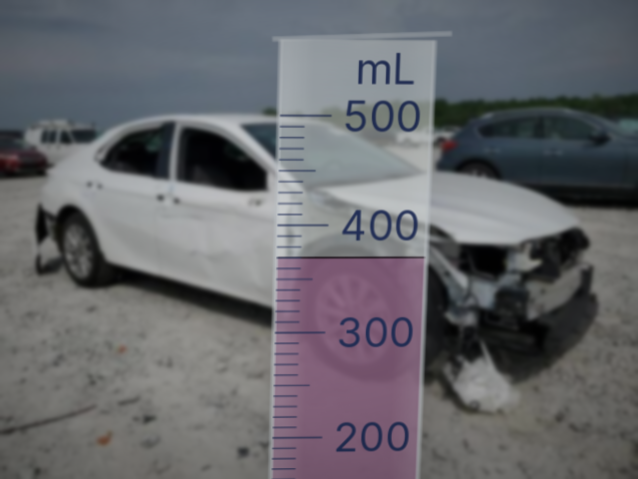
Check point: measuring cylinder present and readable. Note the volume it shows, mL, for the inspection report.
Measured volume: 370 mL
